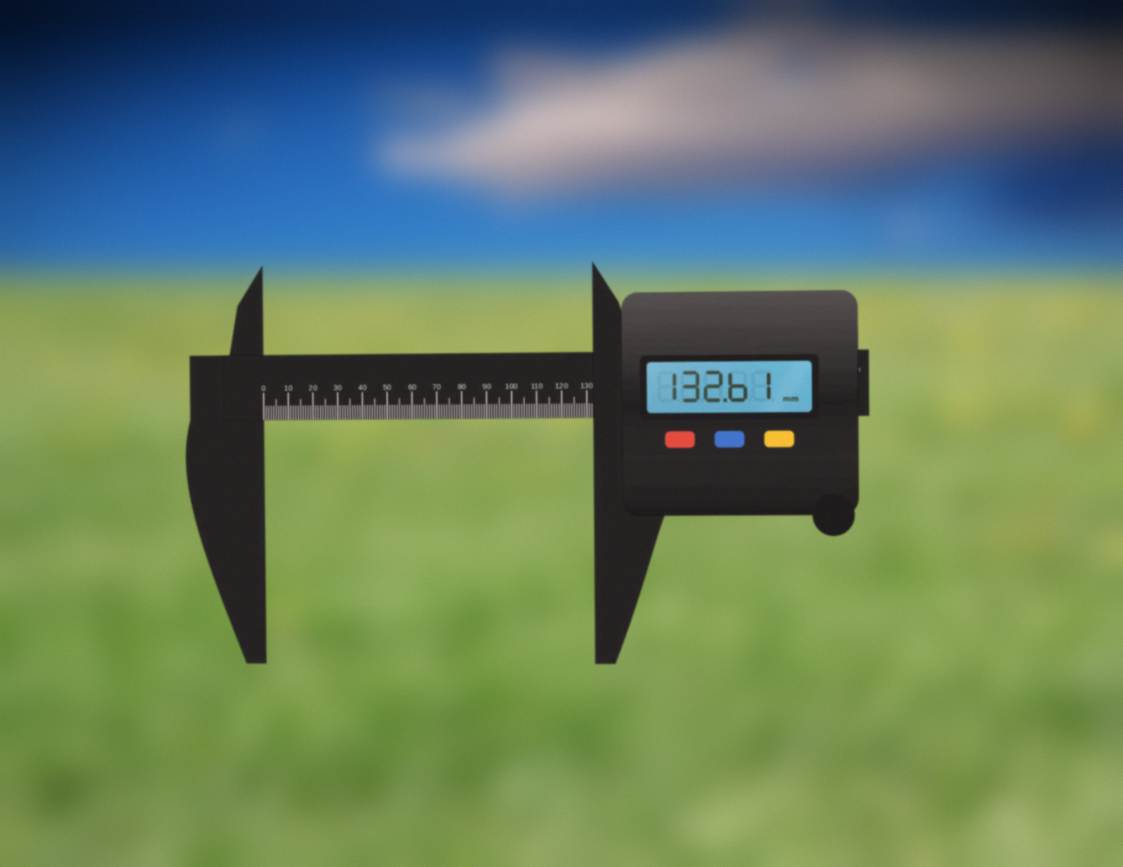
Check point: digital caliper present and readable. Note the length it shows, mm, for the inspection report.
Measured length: 132.61 mm
